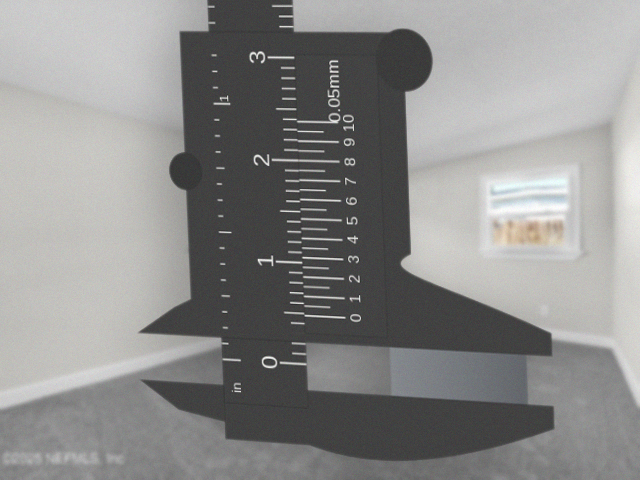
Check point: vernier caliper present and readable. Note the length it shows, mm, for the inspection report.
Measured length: 4.8 mm
